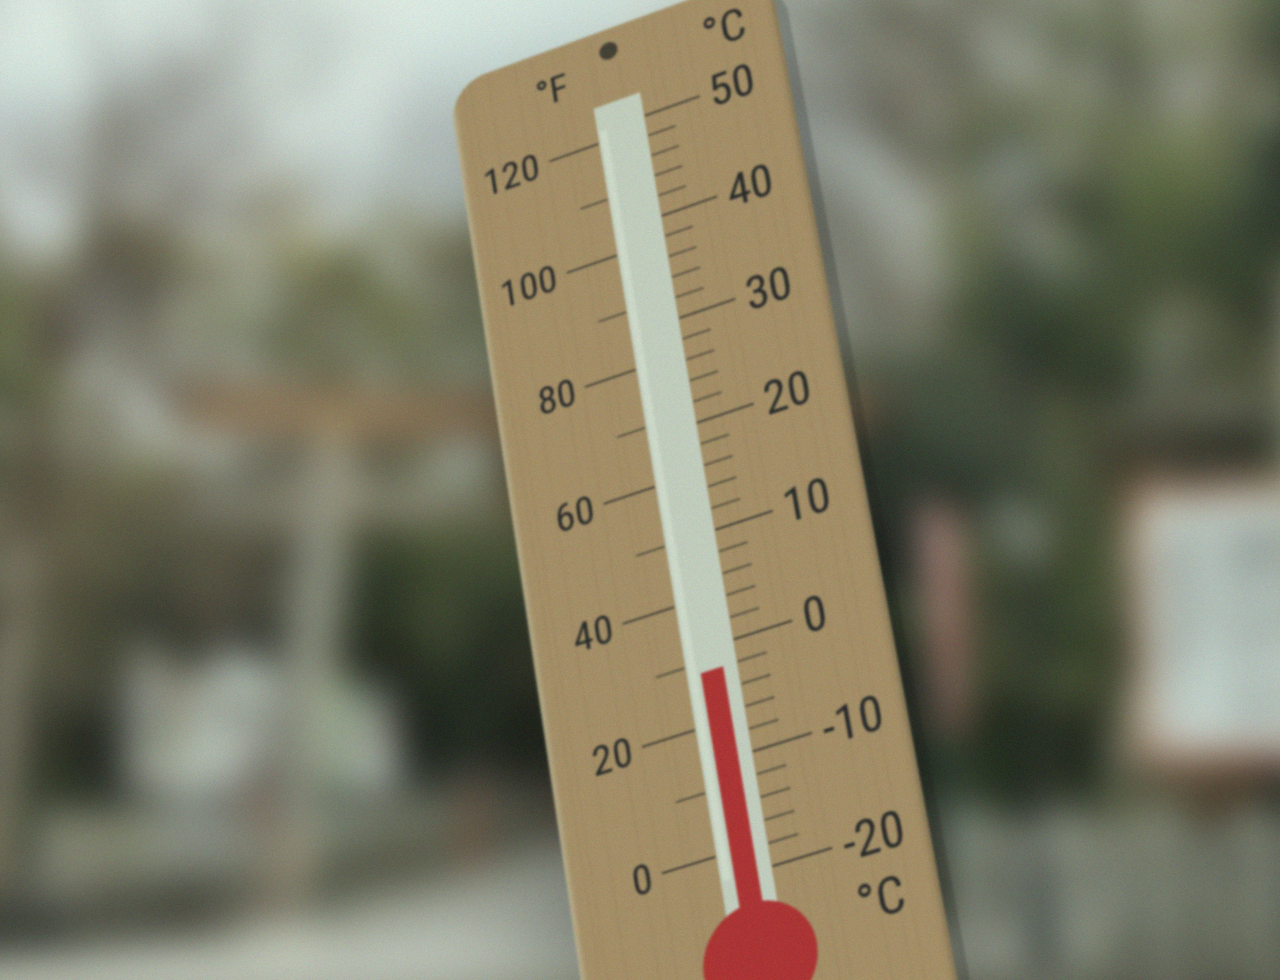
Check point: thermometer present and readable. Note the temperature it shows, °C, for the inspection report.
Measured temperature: -2 °C
